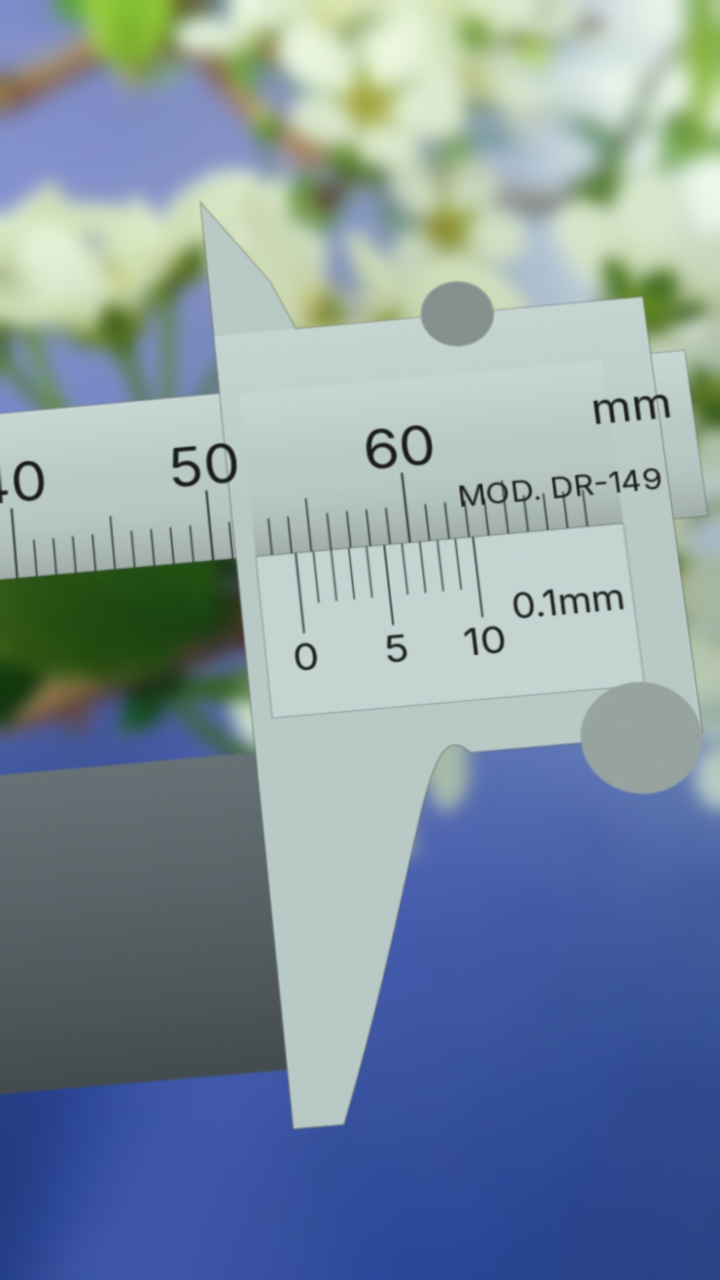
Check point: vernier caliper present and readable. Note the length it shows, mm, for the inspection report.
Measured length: 54.2 mm
